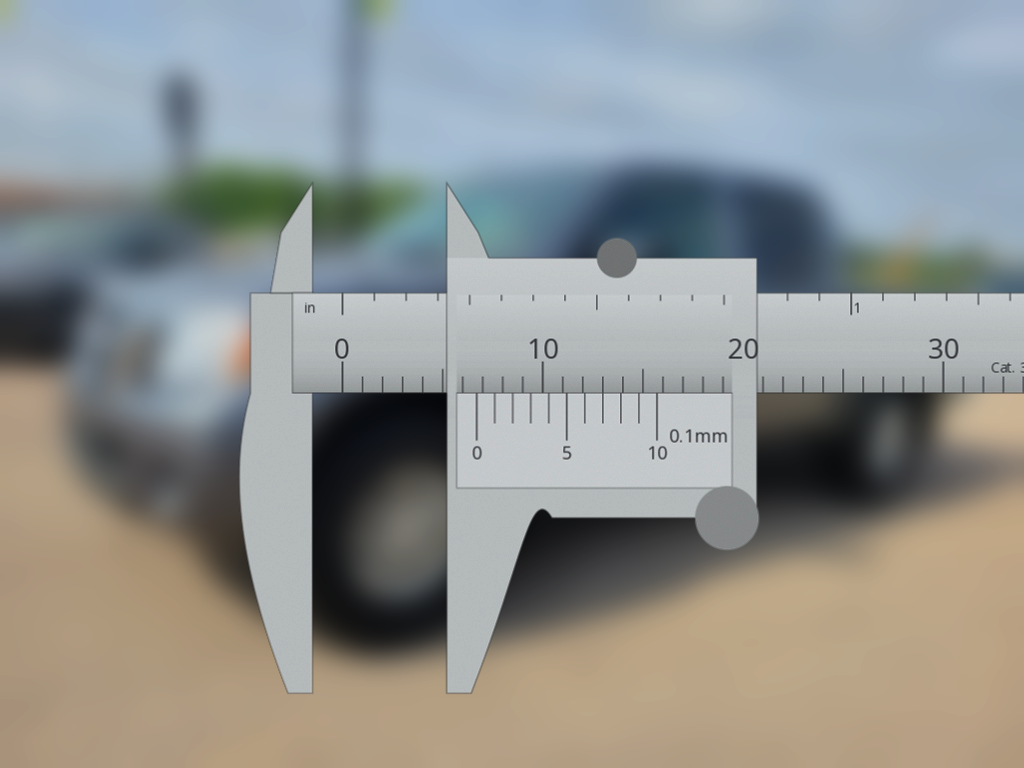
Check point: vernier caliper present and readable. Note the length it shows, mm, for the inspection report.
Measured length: 6.7 mm
